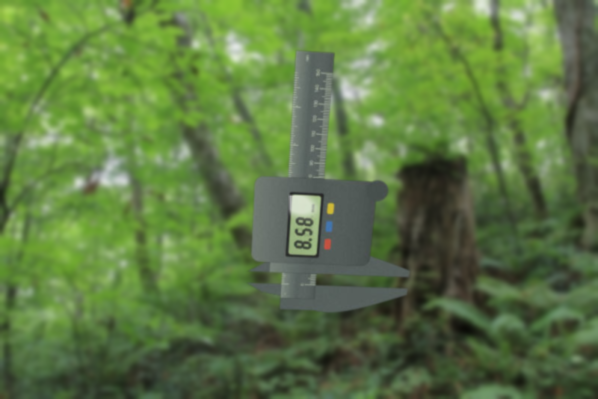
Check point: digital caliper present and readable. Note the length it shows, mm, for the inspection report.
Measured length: 8.58 mm
